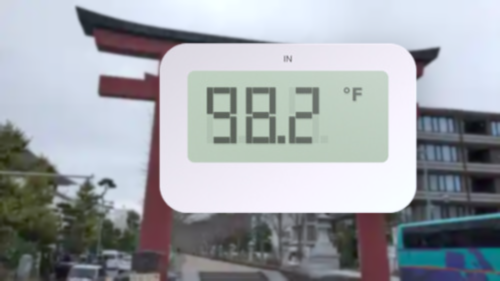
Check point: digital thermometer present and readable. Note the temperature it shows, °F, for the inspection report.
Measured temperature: 98.2 °F
